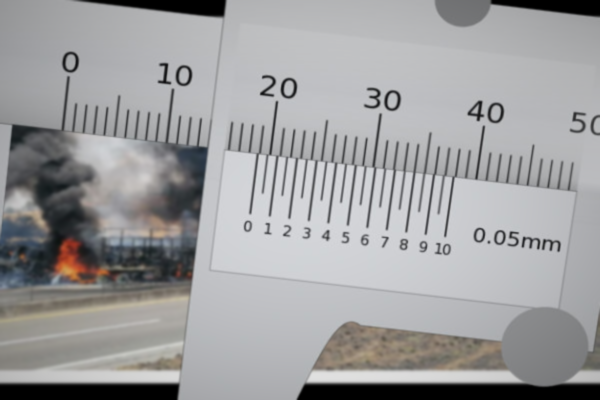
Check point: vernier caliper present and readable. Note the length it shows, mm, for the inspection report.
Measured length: 18.8 mm
